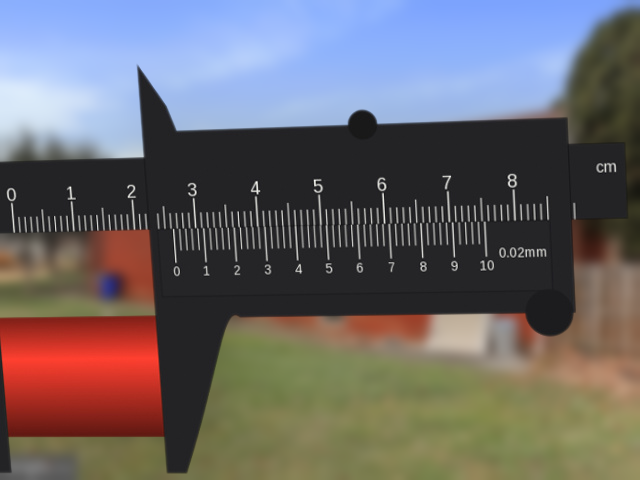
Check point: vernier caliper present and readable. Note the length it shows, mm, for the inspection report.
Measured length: 26.4 mm
